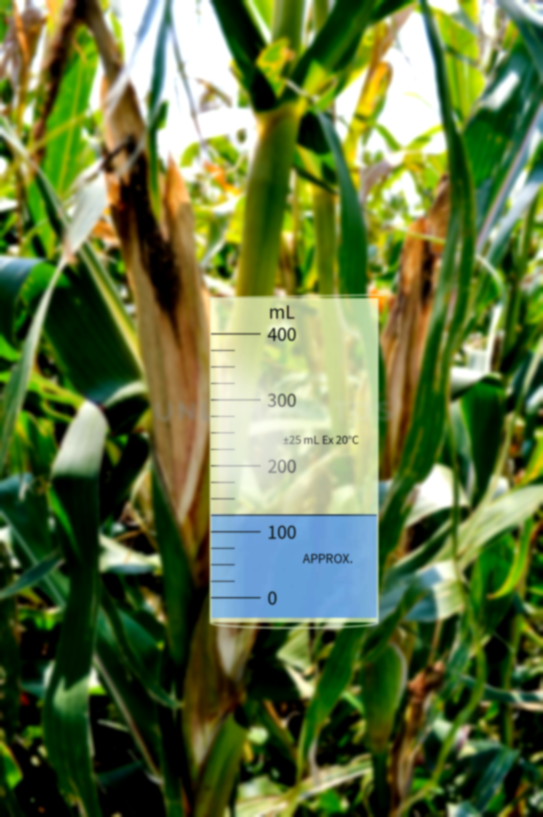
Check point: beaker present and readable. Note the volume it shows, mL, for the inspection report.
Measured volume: 125 mL
